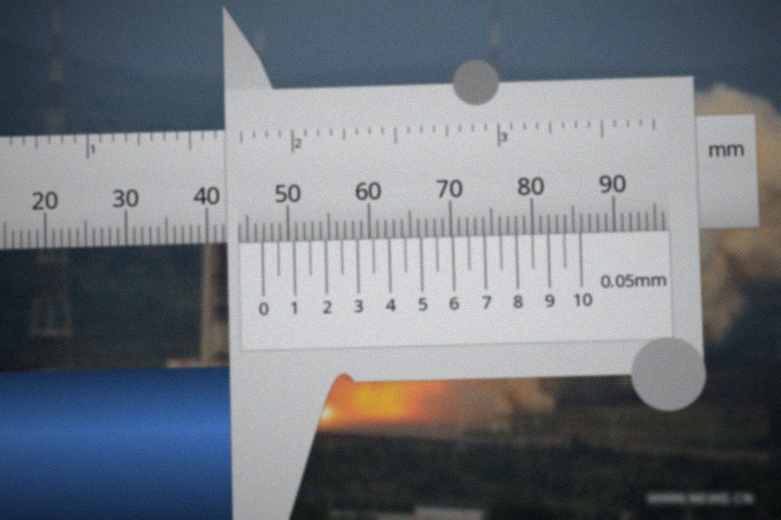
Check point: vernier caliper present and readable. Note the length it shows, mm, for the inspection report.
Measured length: 46.8 mm
